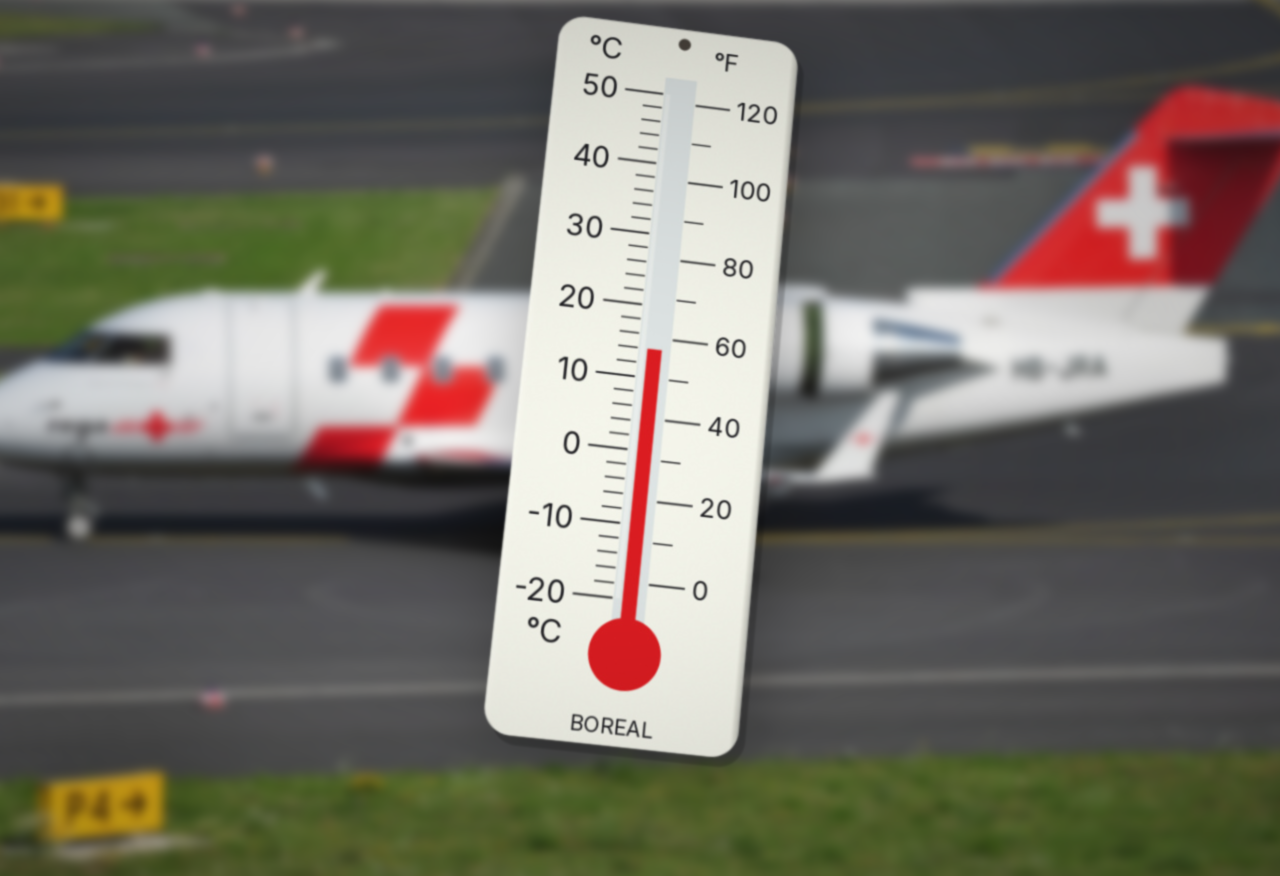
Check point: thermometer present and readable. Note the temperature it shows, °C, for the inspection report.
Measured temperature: 14 °C
